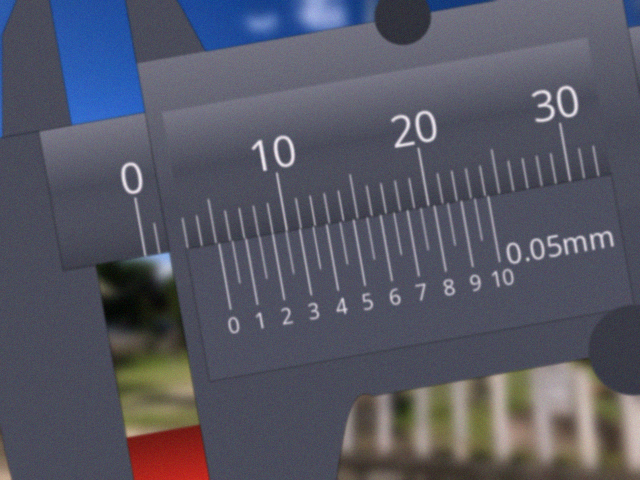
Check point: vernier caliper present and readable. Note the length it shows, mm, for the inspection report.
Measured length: 5.2 mm
